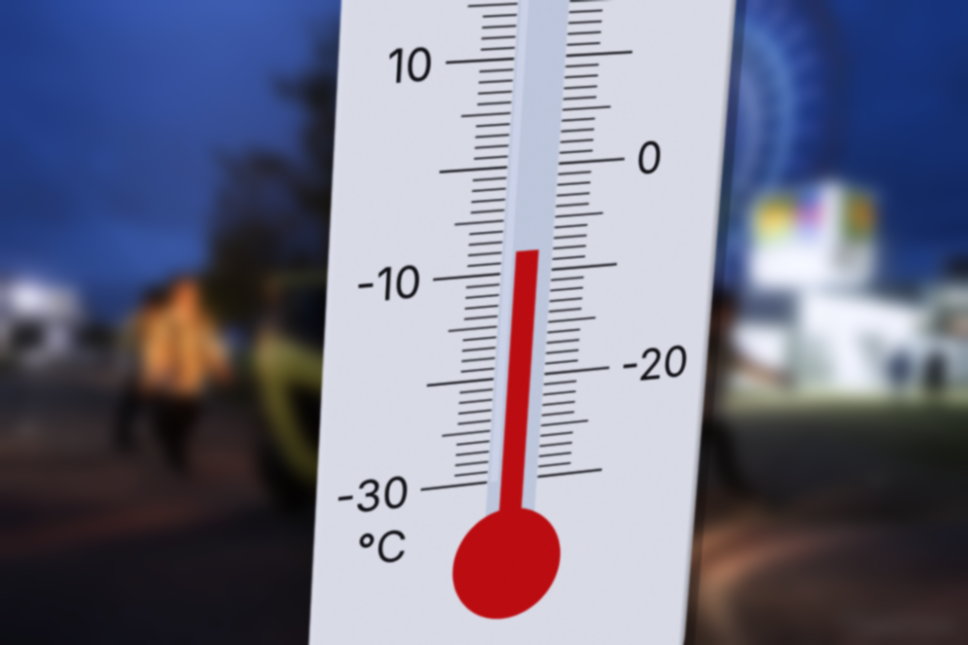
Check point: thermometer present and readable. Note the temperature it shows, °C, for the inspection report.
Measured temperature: -8 °C
